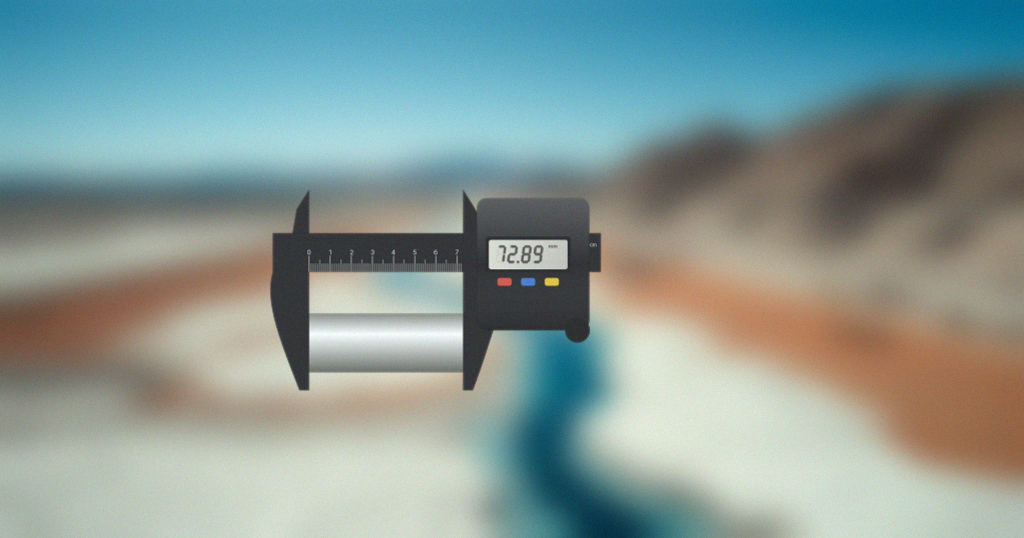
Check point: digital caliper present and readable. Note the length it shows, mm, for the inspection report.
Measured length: 72.89 mm
